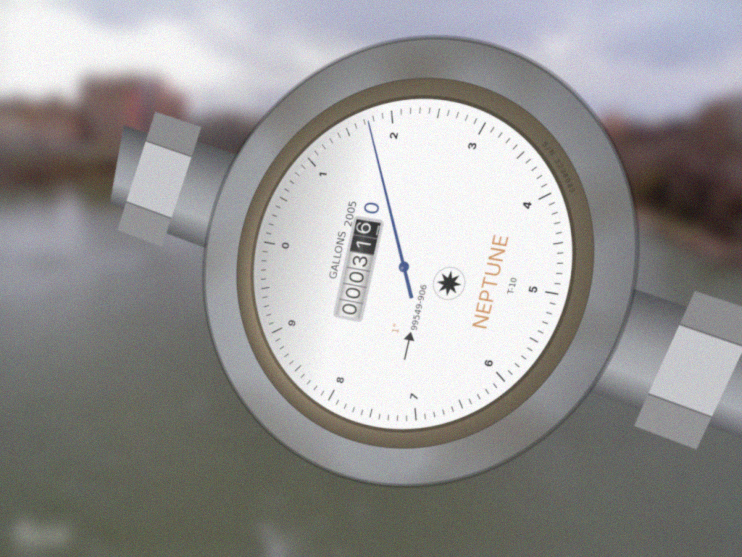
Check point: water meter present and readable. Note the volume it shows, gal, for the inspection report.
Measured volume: 3161.7 gal
